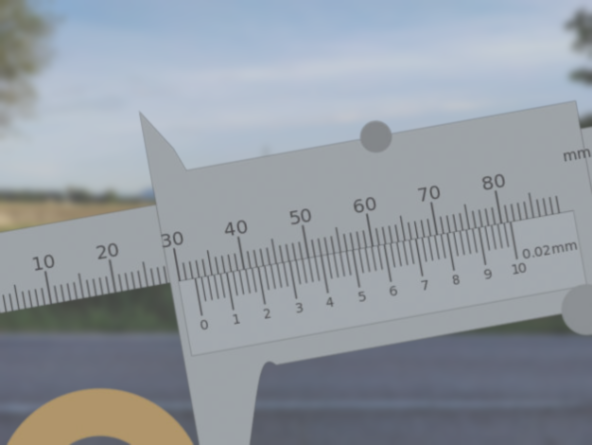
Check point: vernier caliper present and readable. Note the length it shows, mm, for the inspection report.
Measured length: 32.4 mm
